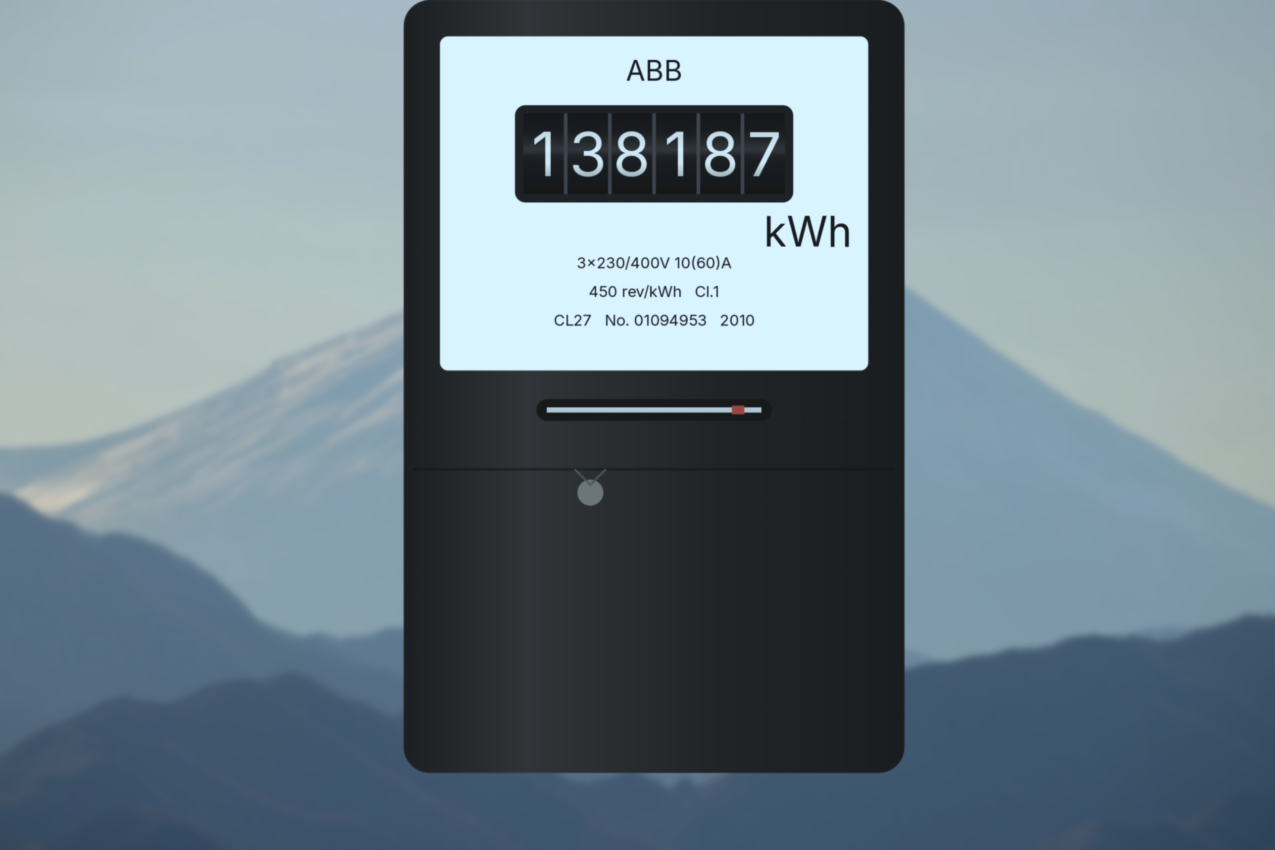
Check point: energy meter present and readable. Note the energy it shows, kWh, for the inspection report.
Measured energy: 138187 kWh
